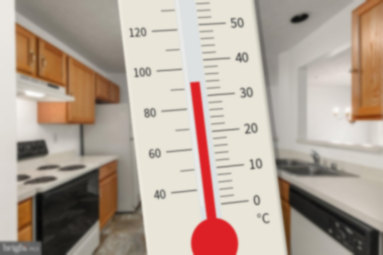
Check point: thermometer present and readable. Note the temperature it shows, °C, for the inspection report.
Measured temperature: 34 °C
